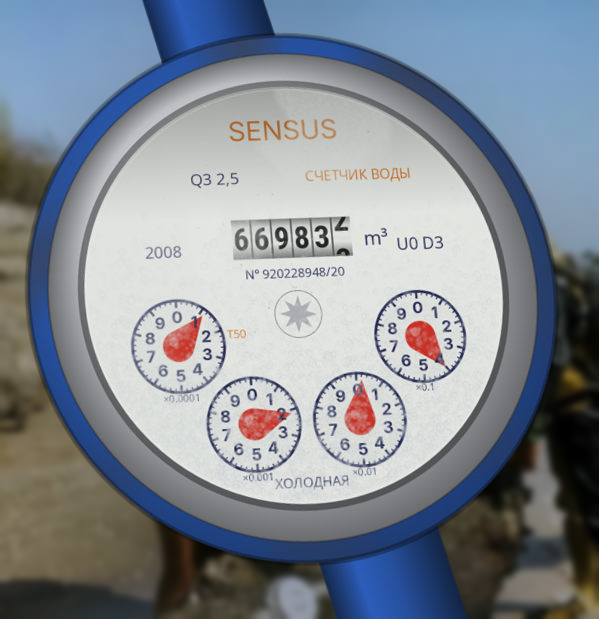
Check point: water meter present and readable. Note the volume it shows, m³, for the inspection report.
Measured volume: 669832.4021 m³
